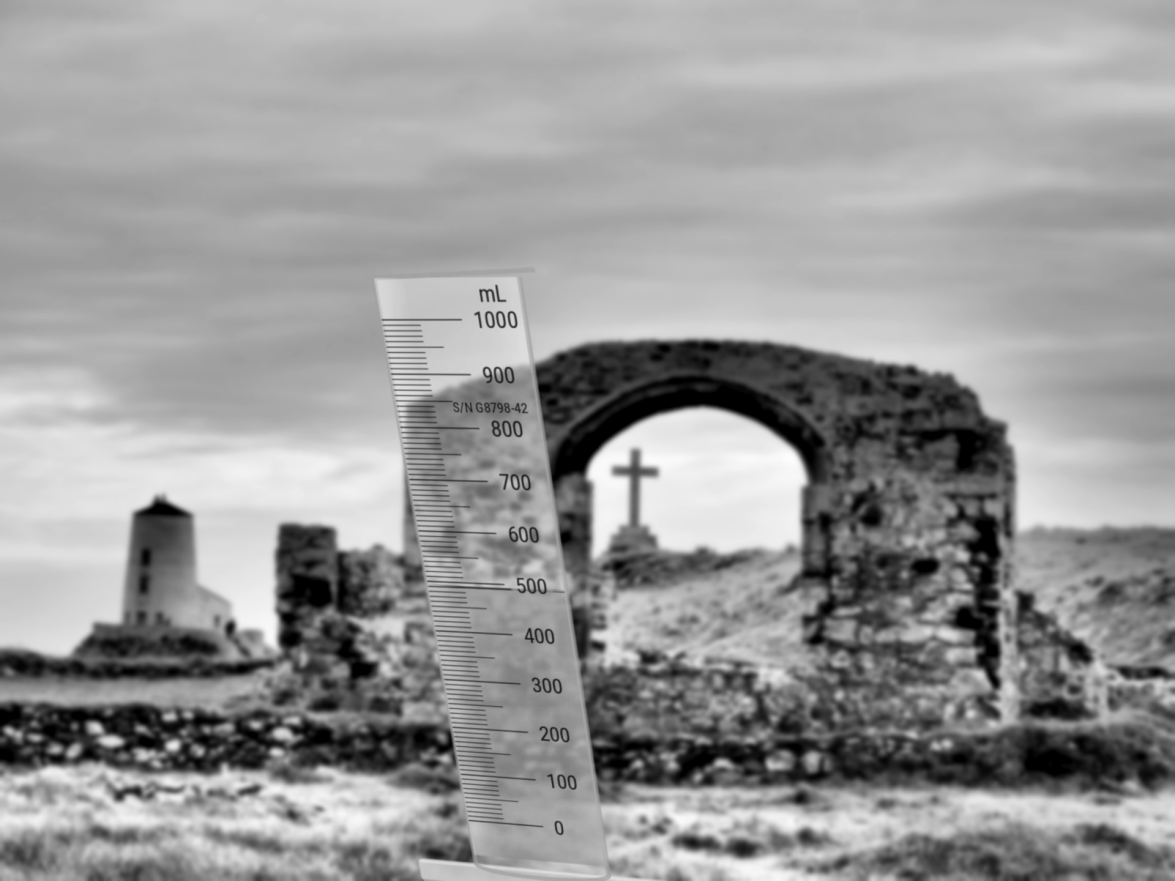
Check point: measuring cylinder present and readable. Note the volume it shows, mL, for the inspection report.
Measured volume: 490 mL
